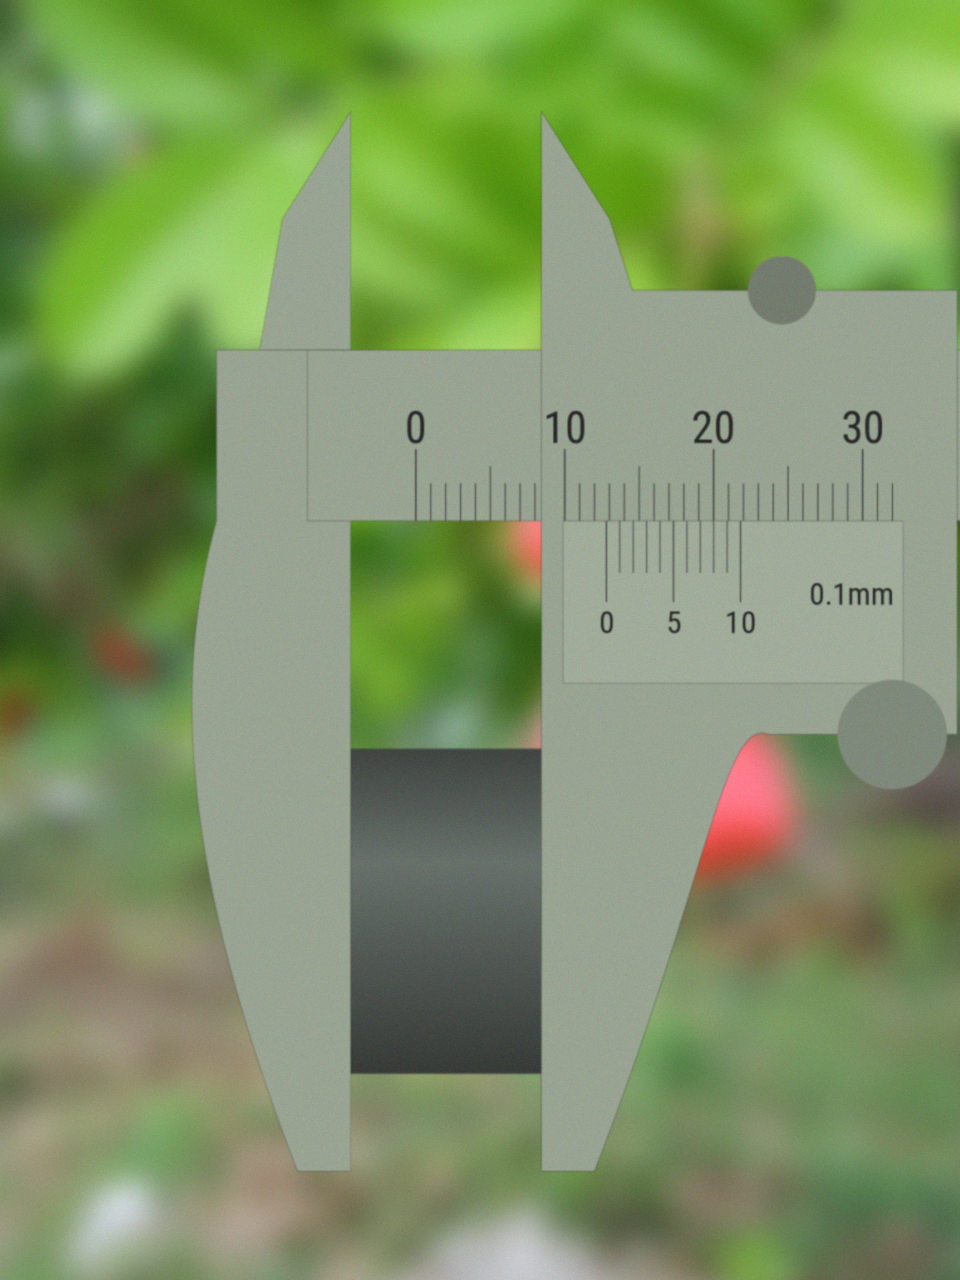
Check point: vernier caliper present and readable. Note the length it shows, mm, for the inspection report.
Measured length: 12.8 mm
